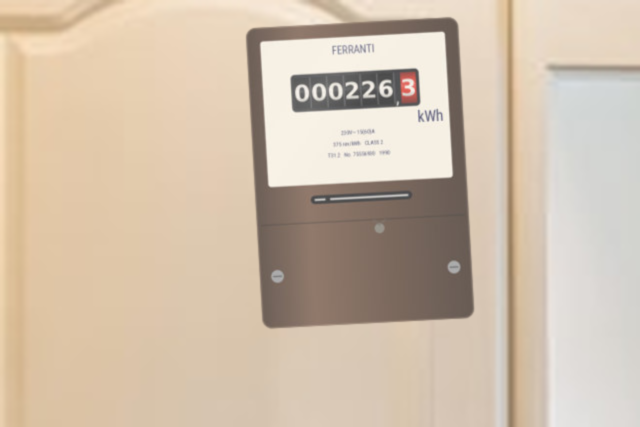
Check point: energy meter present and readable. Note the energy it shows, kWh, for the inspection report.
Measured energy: 226.3 kWh
